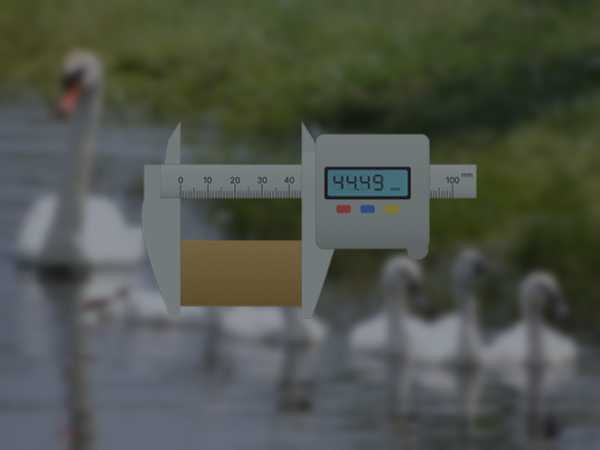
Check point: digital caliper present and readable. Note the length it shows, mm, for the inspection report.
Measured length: 44.49 mm
